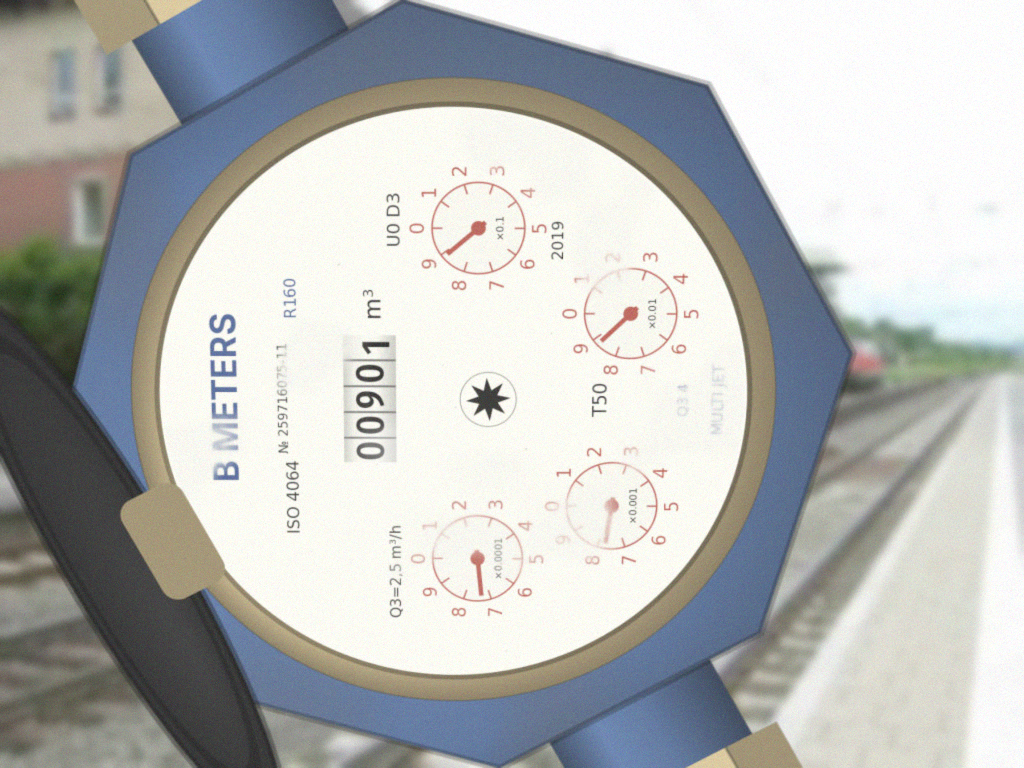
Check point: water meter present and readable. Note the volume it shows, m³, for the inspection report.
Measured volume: 900.8877 m³
